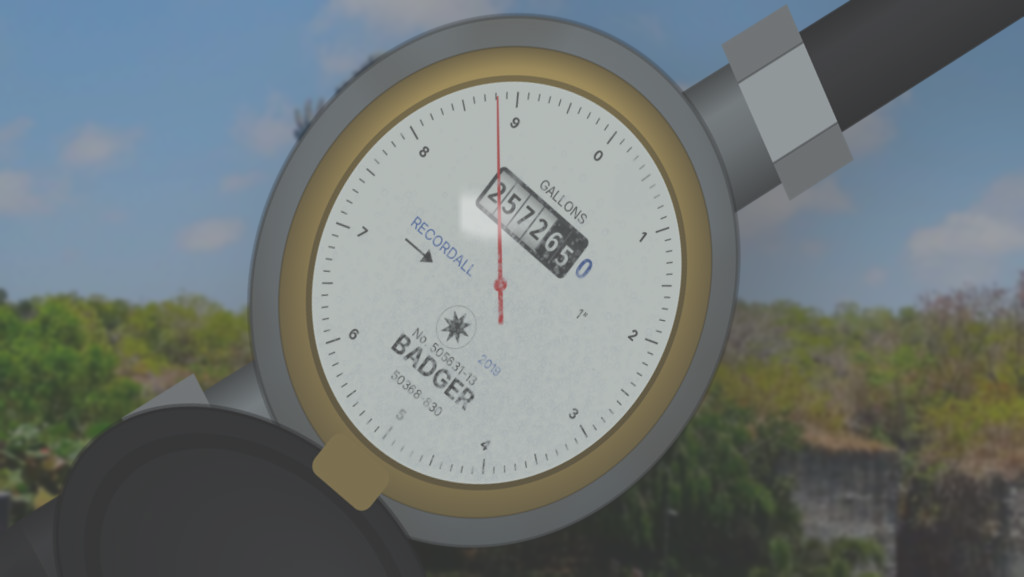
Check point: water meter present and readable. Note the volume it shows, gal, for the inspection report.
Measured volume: 2572648.8 gal
